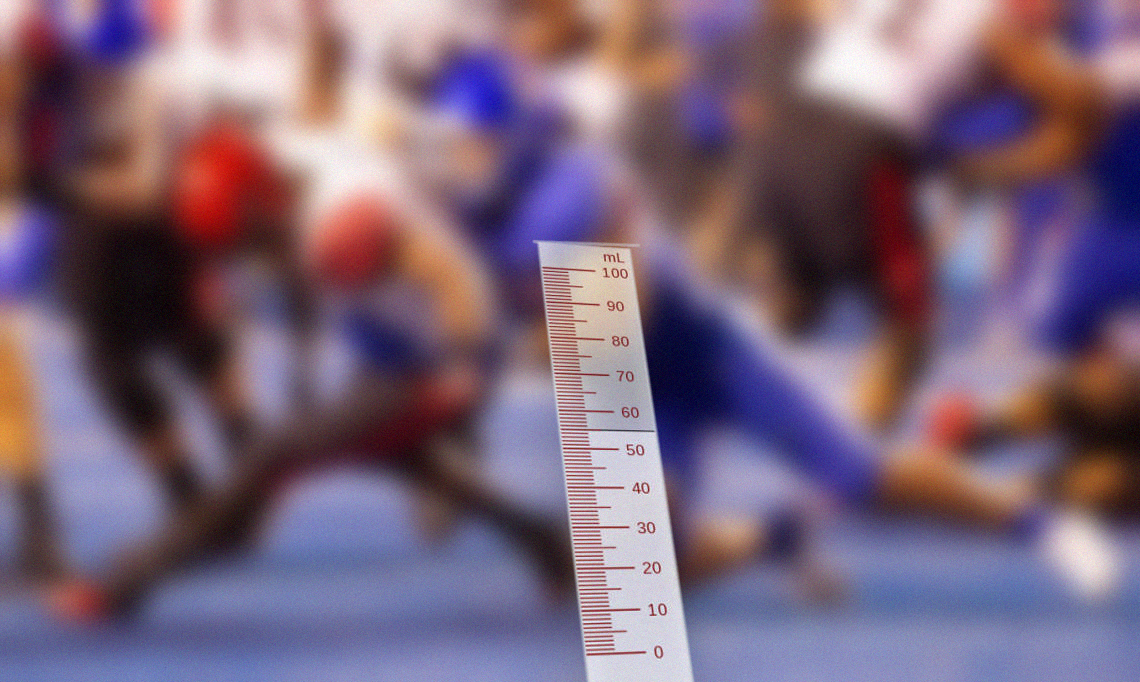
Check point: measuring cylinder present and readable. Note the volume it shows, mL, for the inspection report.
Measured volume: 55 mL
